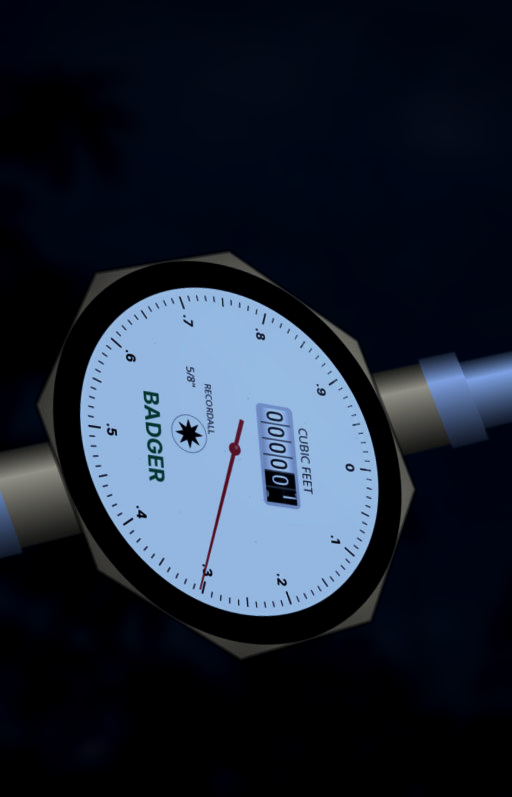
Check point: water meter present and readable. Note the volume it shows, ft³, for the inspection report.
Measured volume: 1.30 ft³
